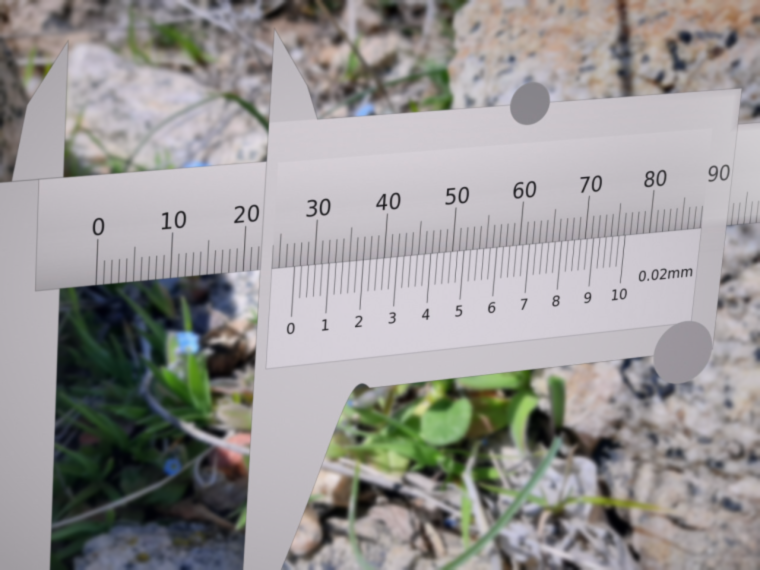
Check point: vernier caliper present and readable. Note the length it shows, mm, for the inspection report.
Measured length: 27.2 mm
